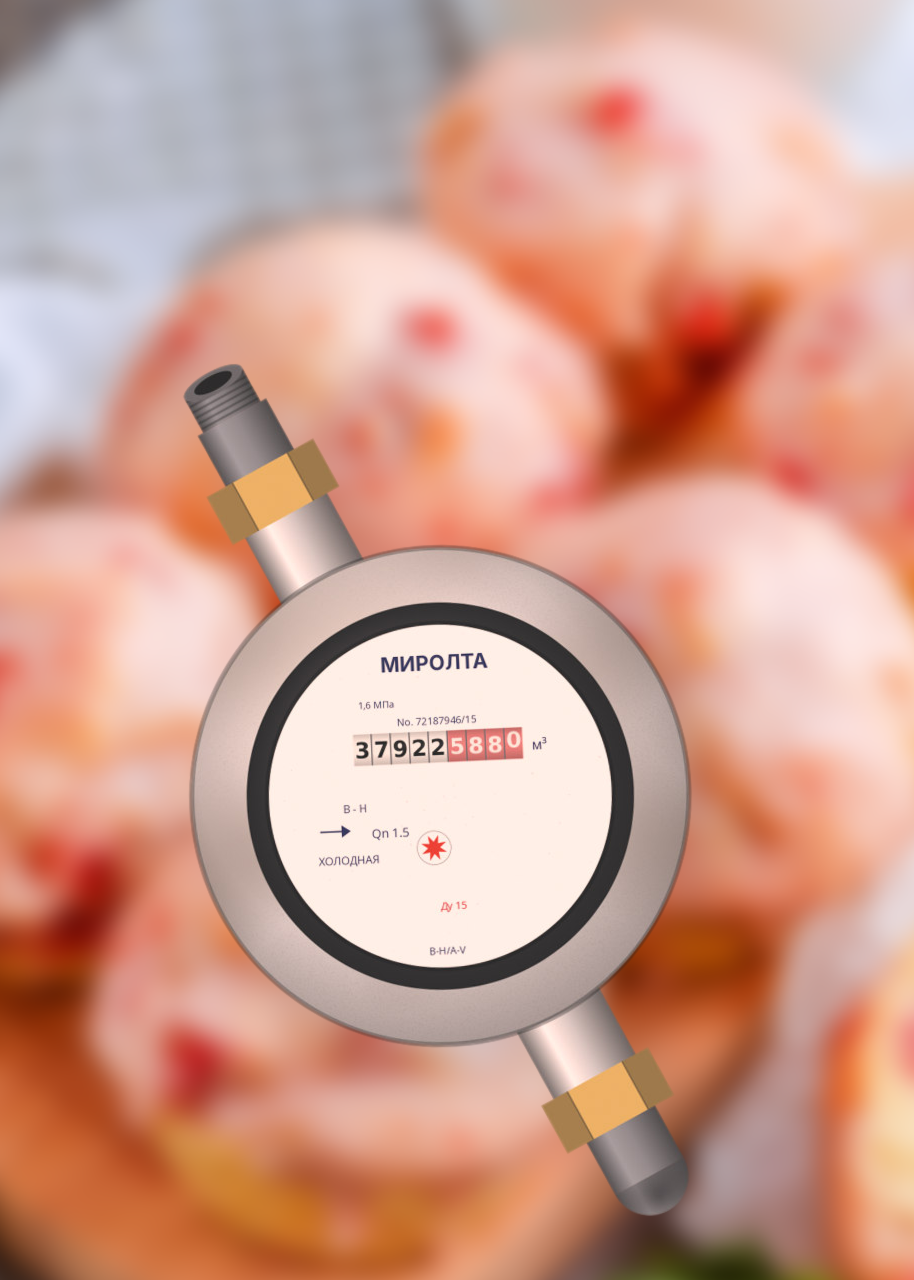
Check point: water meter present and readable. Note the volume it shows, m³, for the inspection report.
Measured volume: 37922.5880 m³
